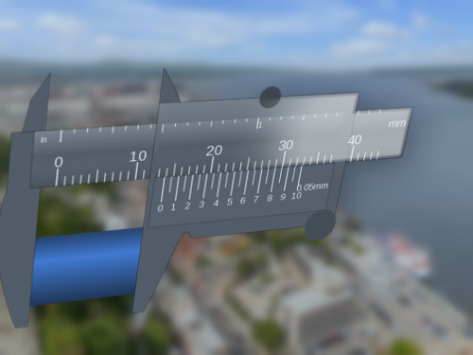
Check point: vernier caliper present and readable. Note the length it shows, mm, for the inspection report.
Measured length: 13.8 mm
